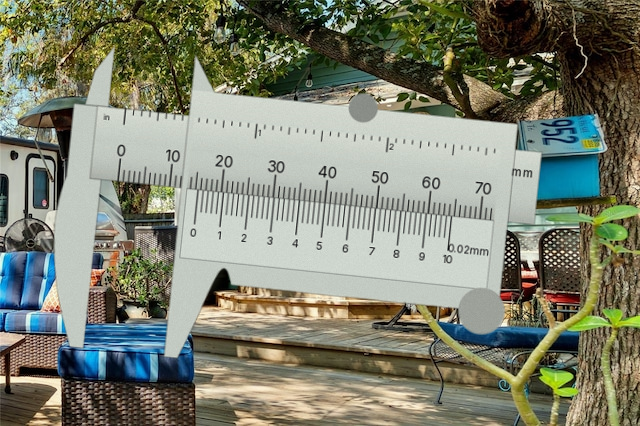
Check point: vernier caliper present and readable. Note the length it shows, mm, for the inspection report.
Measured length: 15.5 mm
